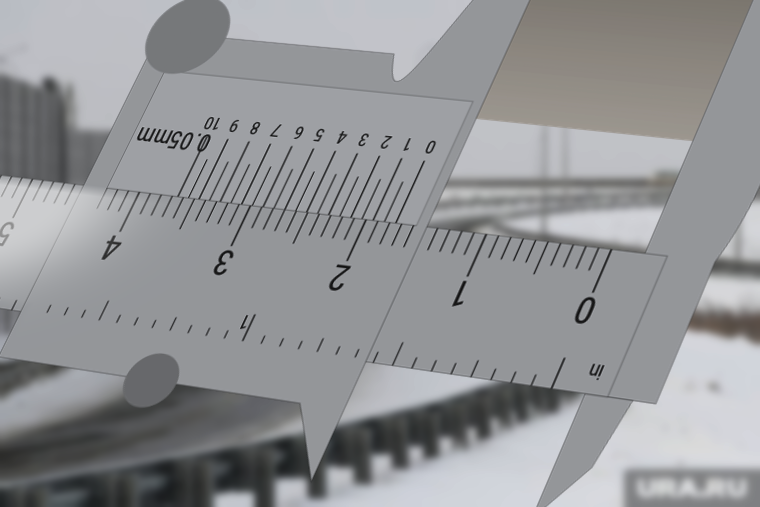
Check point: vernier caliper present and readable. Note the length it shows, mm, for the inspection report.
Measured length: 17.5 mm
